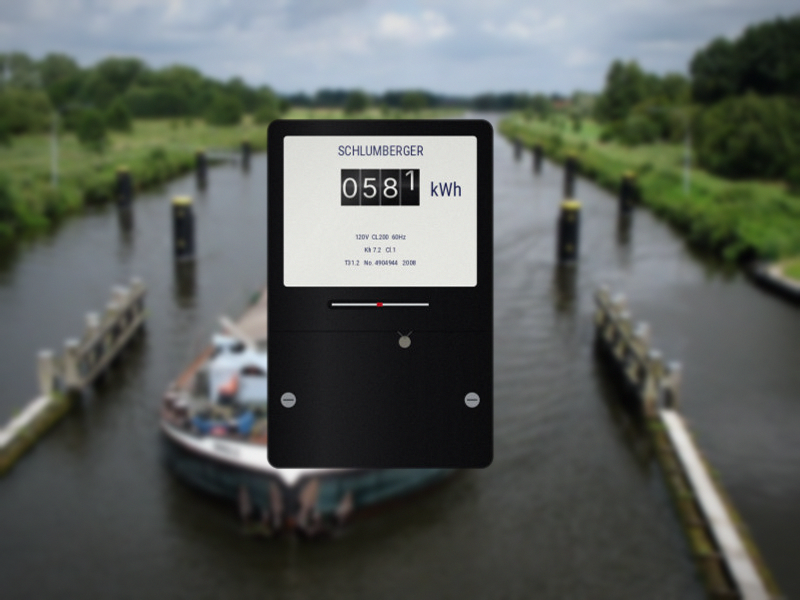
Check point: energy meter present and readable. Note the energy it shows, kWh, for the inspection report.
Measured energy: 581 kWh
